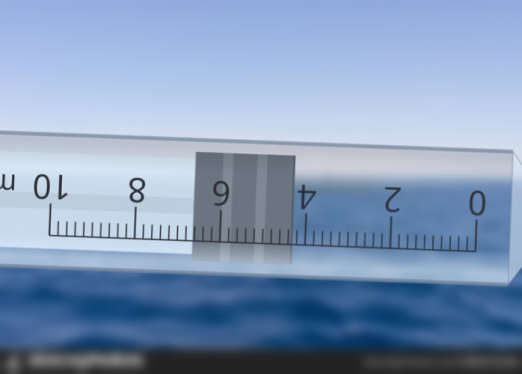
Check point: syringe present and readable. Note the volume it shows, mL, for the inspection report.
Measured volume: 4.3 mL
